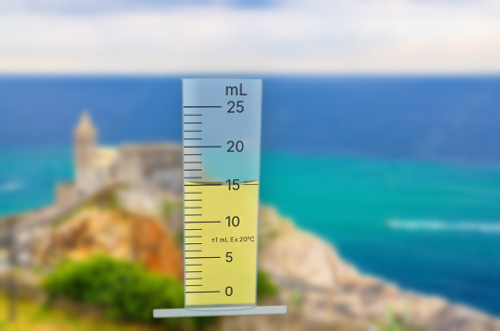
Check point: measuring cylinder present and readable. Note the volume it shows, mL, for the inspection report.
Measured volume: 15 mL
